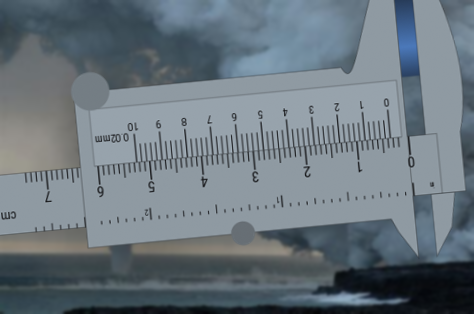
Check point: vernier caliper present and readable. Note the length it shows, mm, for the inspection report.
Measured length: 3.5 mm
